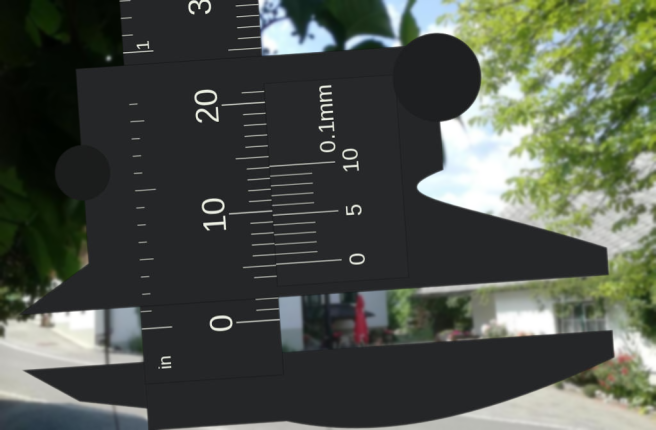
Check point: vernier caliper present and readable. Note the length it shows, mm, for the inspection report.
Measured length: 5.1 mm
